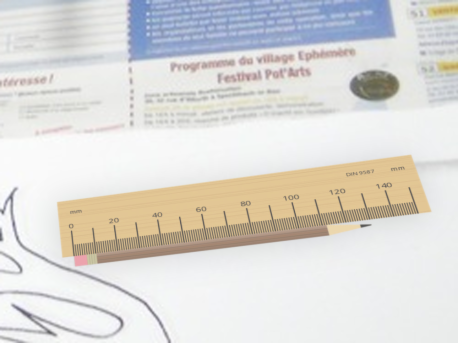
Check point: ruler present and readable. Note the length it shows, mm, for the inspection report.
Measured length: 130 mm
